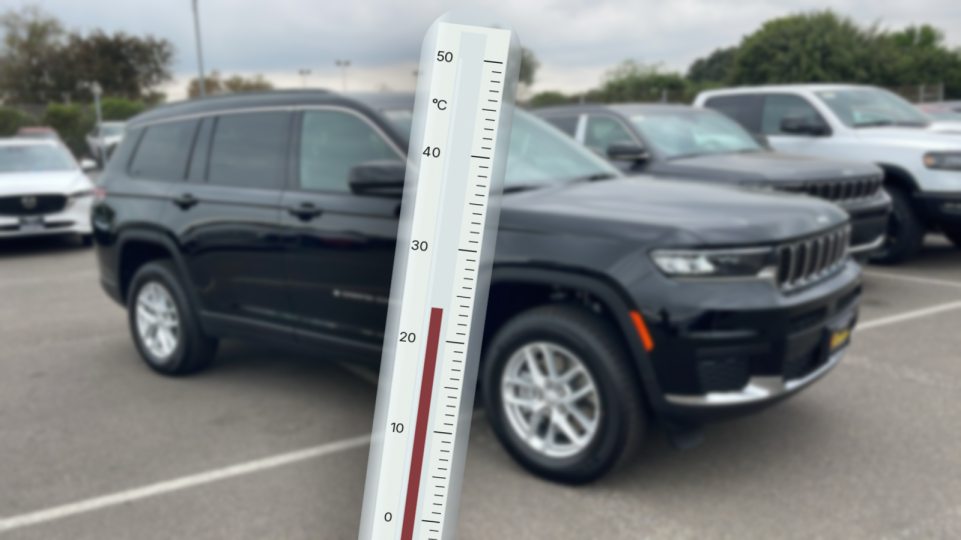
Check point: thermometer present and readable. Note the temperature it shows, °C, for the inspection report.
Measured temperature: 23.5 °C
